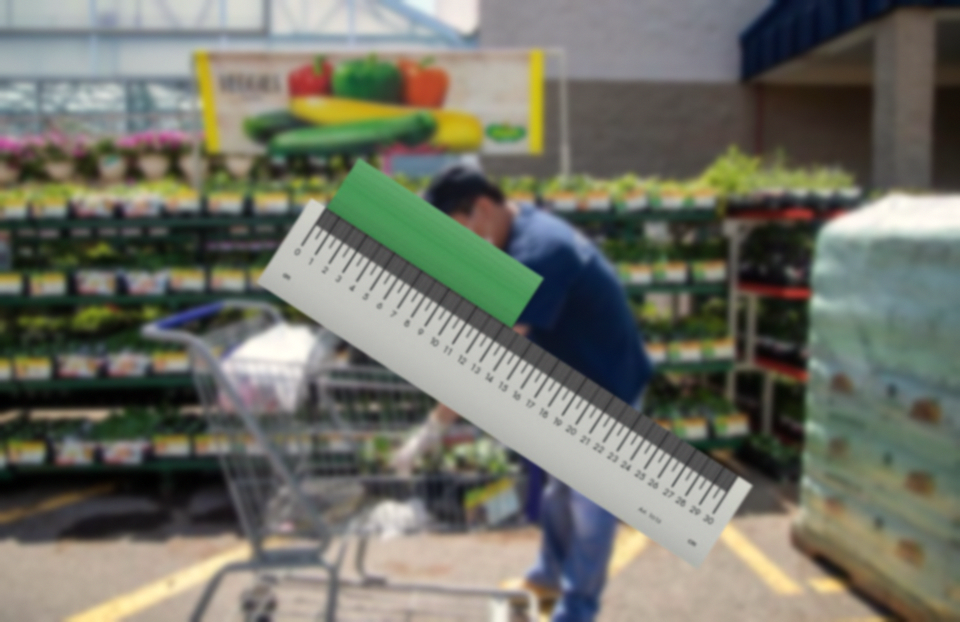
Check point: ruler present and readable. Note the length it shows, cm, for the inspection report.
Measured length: 13.5 cm
